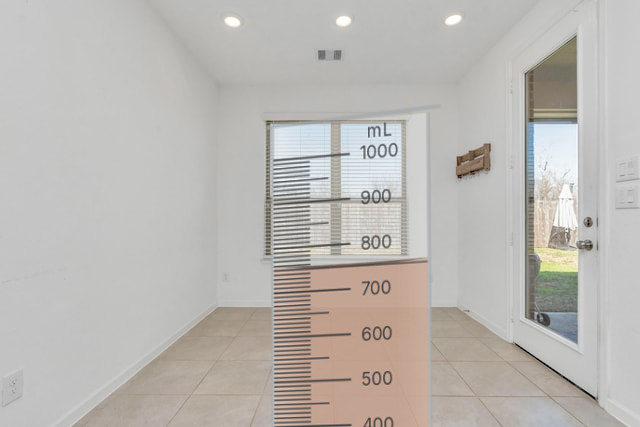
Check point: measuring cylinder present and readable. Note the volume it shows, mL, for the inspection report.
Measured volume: 750 mL
